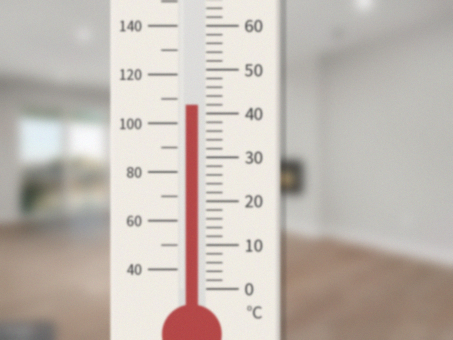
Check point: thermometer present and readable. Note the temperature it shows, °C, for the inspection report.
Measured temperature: 42 °C
